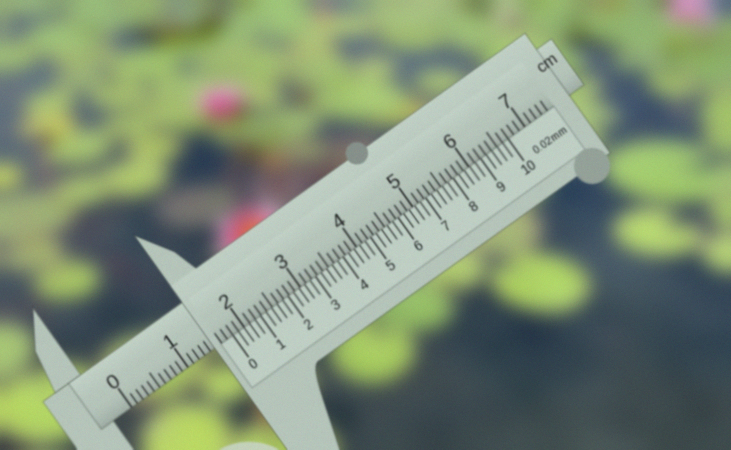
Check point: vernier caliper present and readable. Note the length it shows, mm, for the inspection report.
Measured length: 18.0 mm
